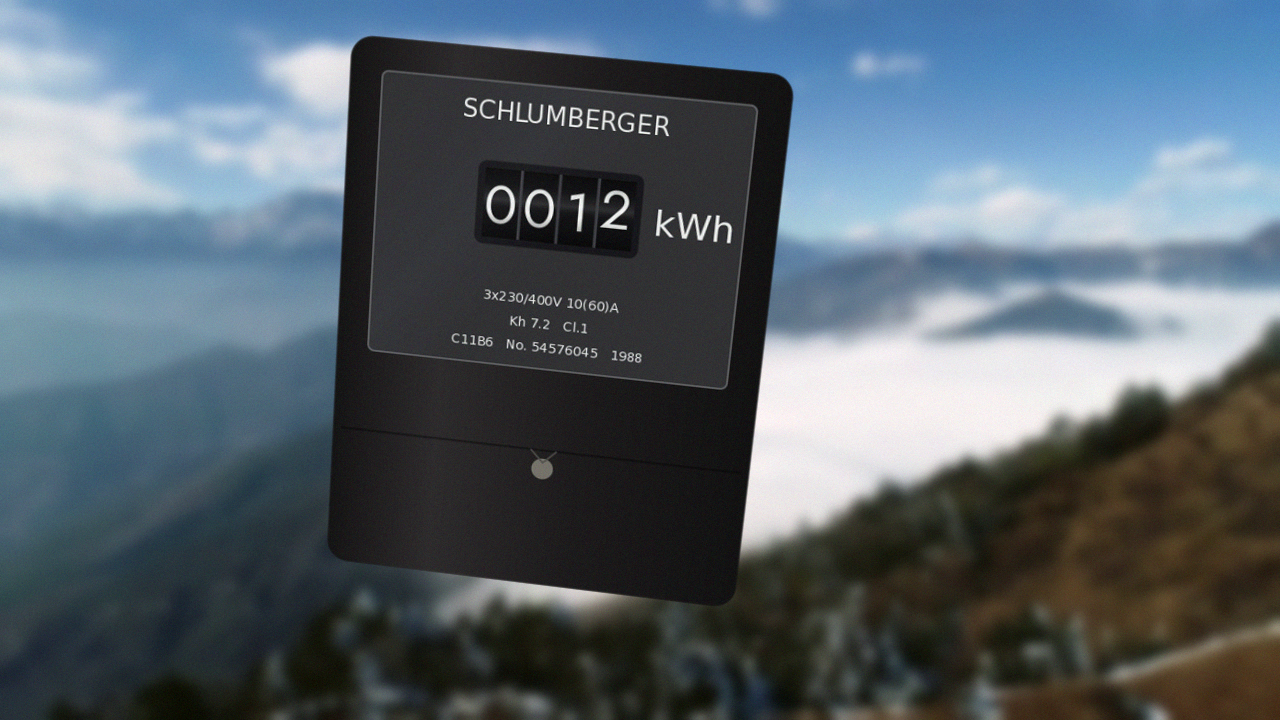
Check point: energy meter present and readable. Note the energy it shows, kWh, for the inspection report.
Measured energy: 12 kWh
